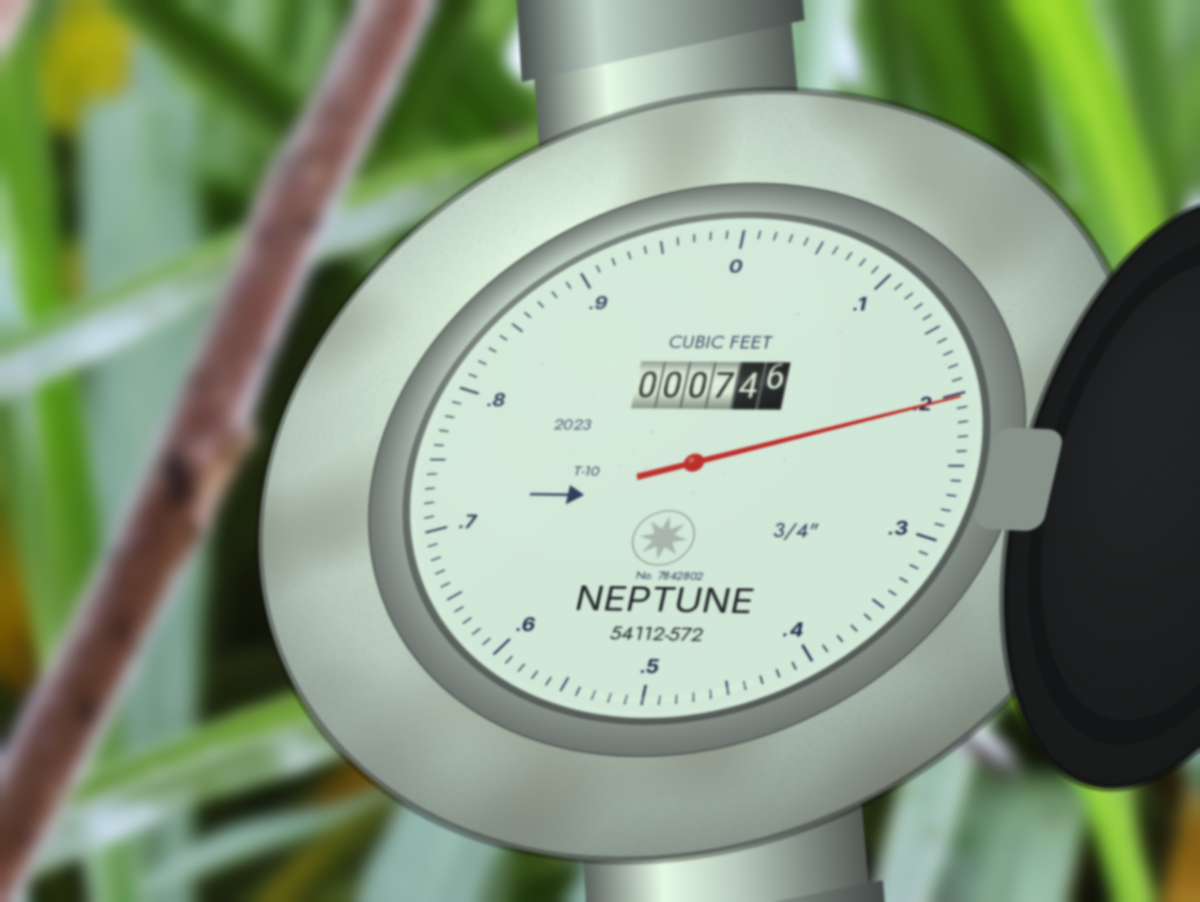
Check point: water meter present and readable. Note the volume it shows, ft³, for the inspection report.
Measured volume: 746.20 ft³
